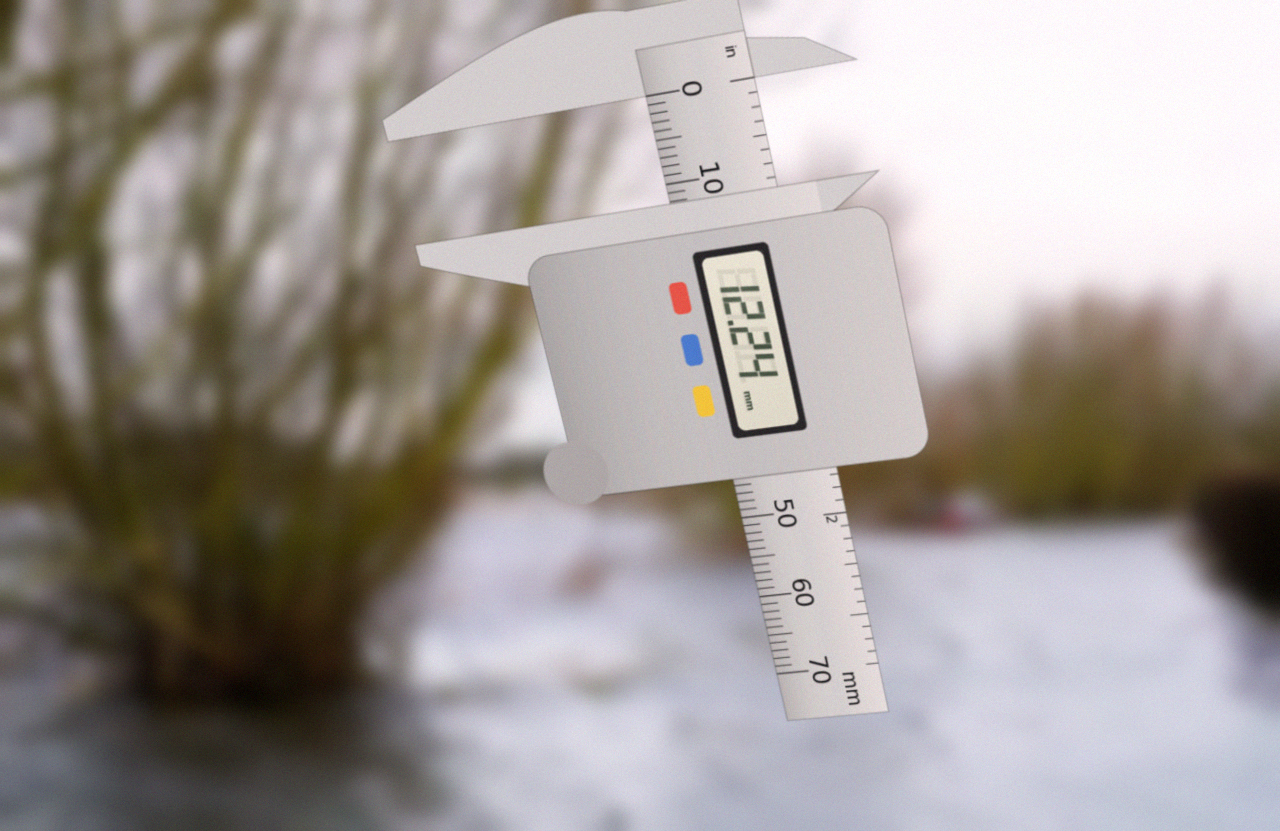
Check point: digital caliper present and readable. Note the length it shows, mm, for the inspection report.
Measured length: 12.24 mm
